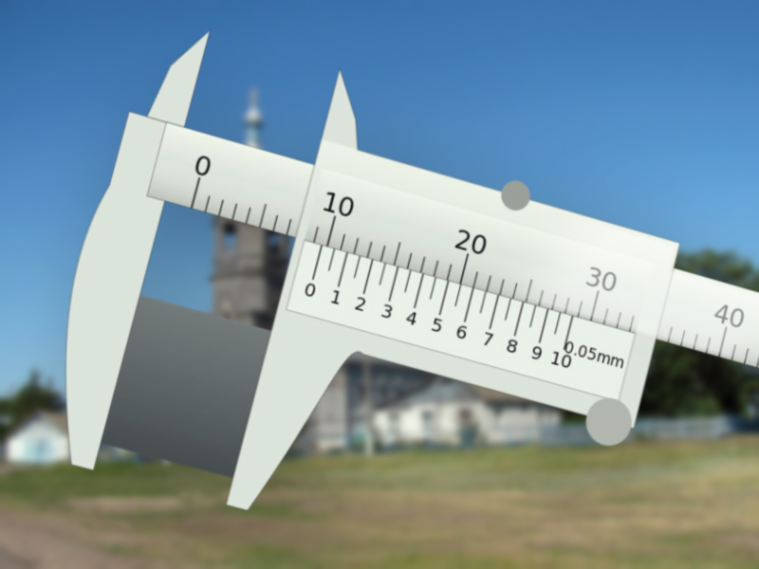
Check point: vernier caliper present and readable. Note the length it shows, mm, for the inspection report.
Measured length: 9.6 mm
